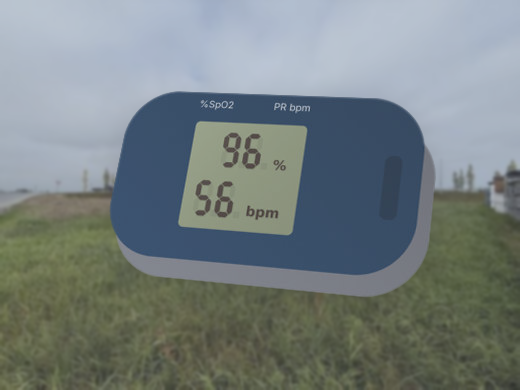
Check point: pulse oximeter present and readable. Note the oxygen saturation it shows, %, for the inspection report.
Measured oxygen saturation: 96 %
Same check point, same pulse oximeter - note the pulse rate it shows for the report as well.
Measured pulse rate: 56 bpm
